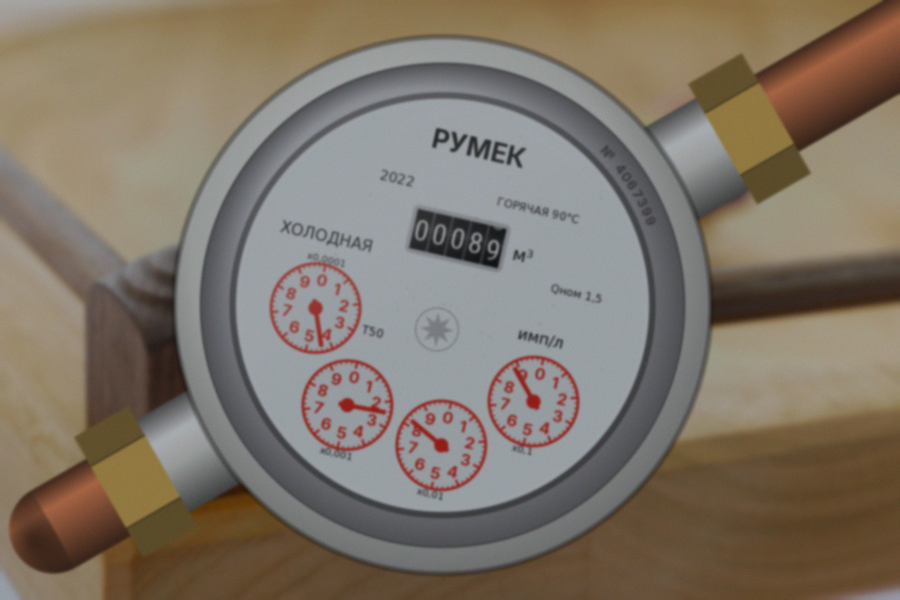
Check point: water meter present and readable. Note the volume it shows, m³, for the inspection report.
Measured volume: 88.8824 m³
